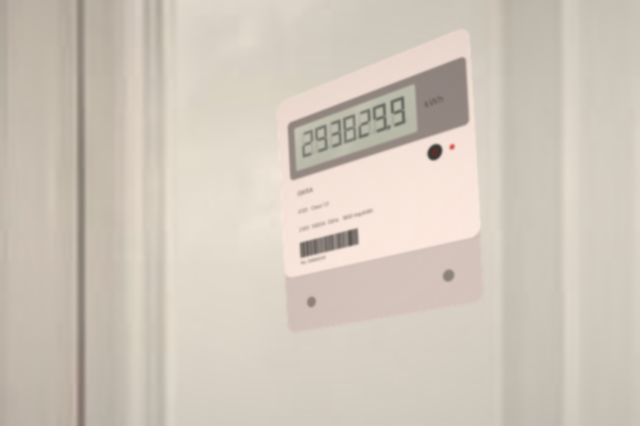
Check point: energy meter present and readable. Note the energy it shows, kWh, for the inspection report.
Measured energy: 293829.9 kWh
